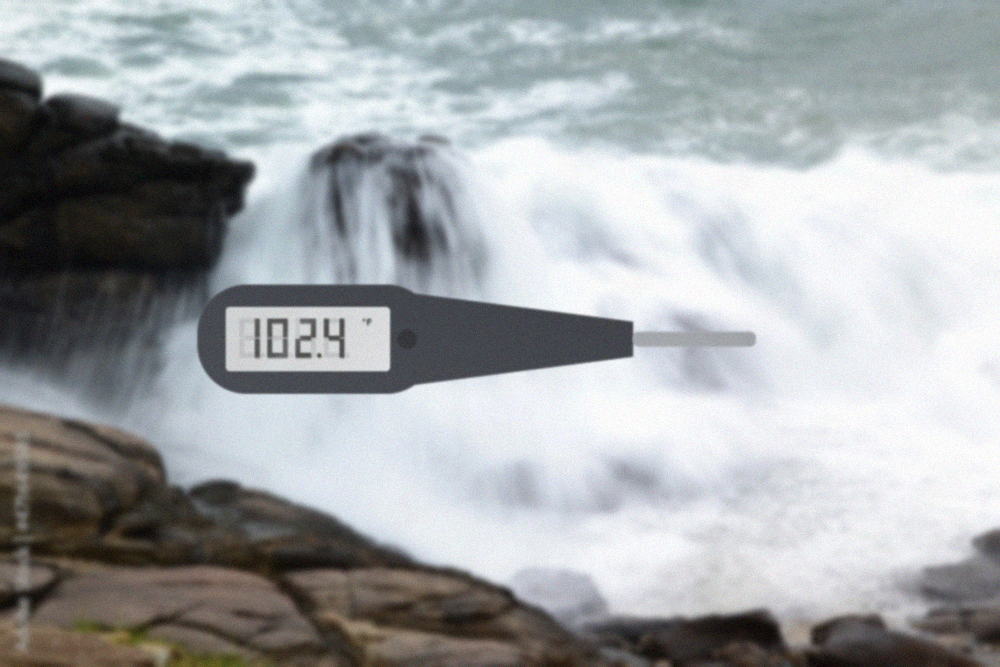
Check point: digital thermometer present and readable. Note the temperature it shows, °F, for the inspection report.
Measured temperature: 102.4 °F
